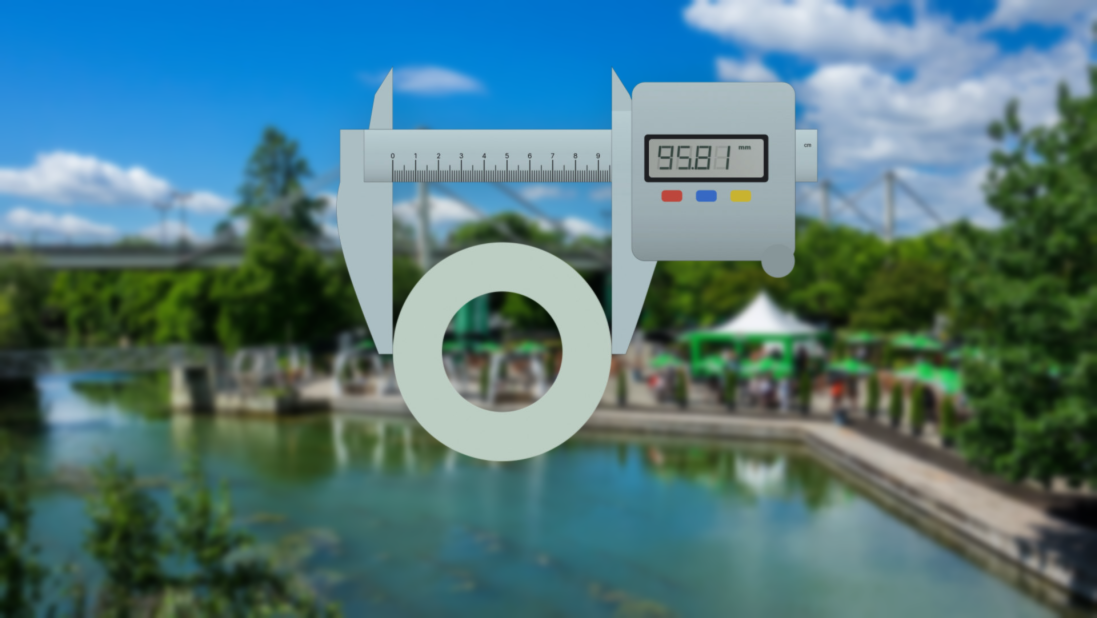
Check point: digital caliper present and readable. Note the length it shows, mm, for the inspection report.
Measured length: 95.81 mm
